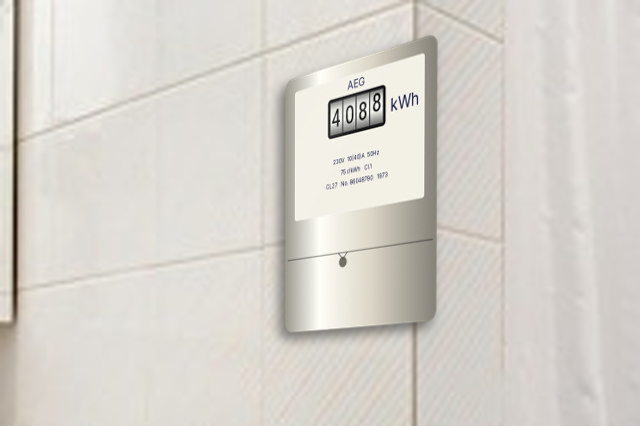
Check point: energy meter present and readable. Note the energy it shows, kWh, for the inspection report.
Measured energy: 4088 kWh
